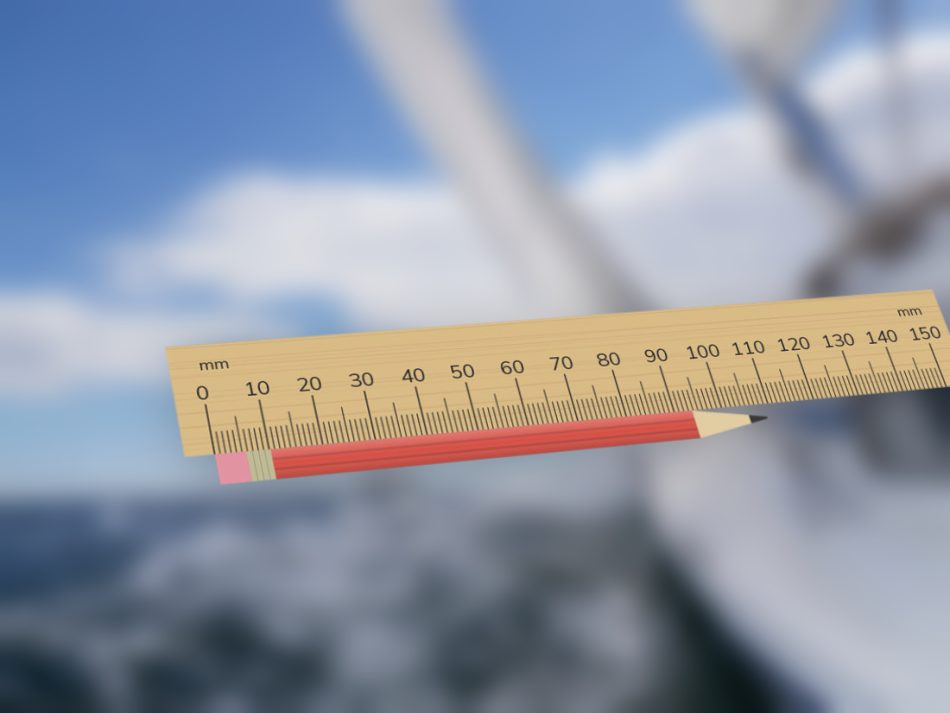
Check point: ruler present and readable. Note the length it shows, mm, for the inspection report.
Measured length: 109 mm
